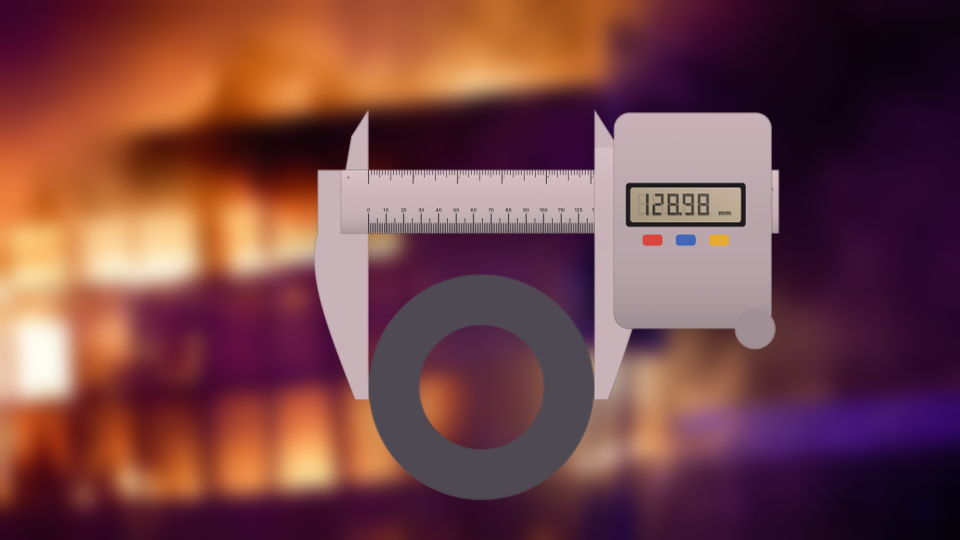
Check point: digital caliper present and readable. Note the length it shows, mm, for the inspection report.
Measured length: 128.98 mm
